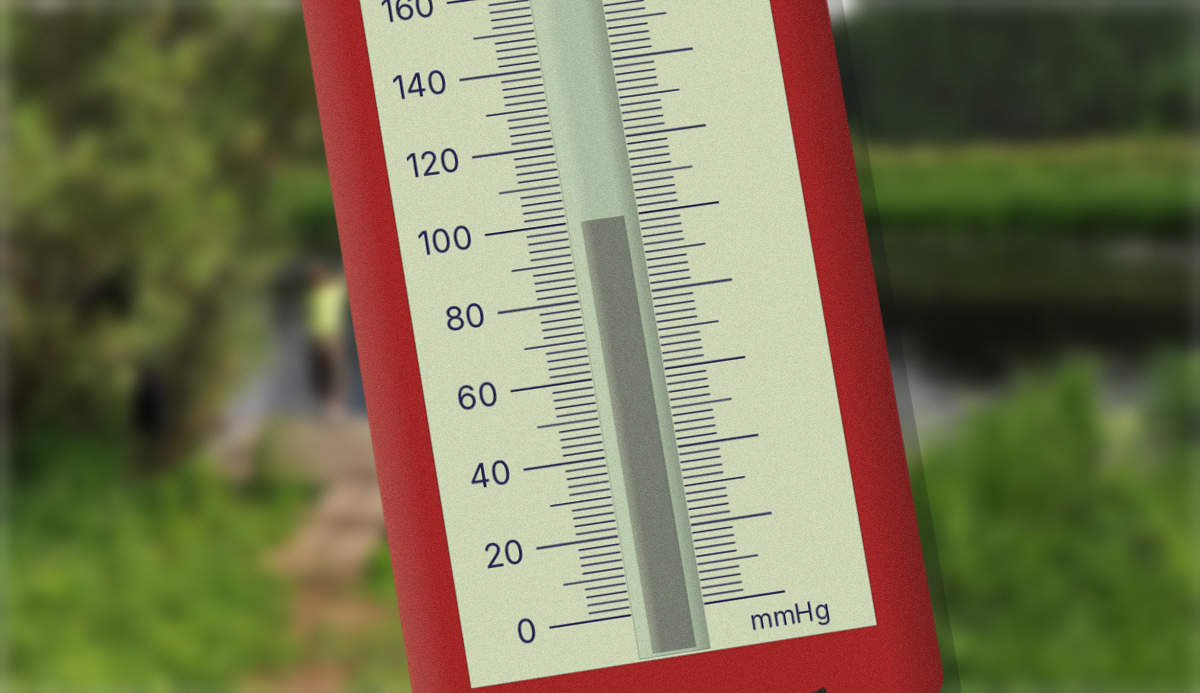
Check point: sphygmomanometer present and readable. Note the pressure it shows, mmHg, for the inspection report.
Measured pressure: 100 mmHg
